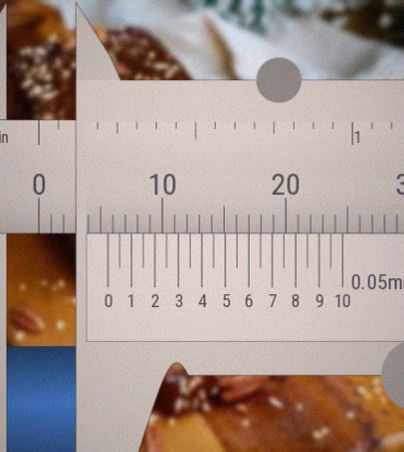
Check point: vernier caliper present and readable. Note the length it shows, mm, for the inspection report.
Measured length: 5.6 mm
